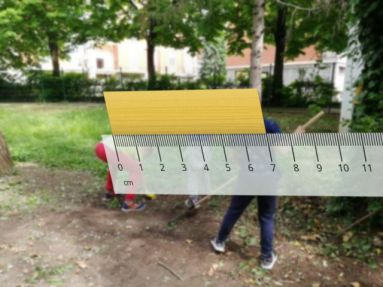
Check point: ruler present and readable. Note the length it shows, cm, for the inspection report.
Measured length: 7 cm
